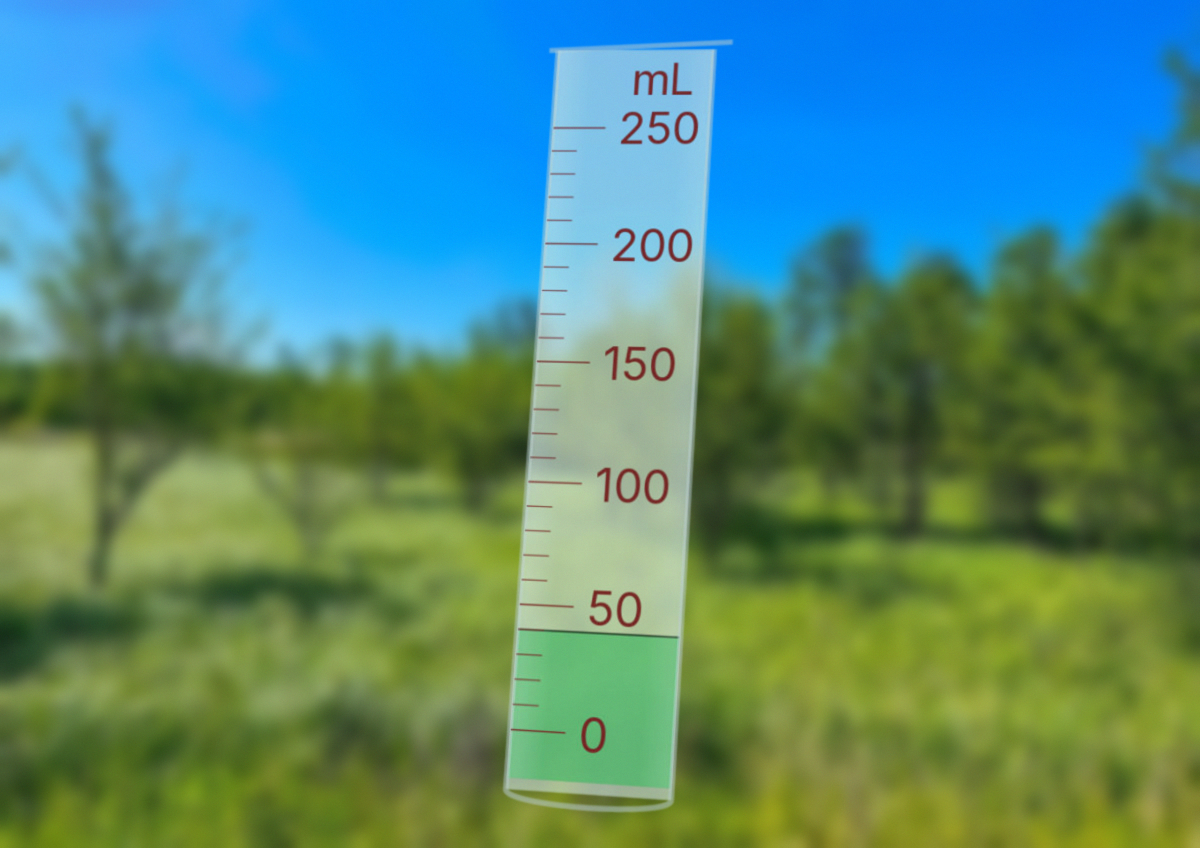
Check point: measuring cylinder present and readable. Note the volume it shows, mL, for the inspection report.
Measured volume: 40 mL
